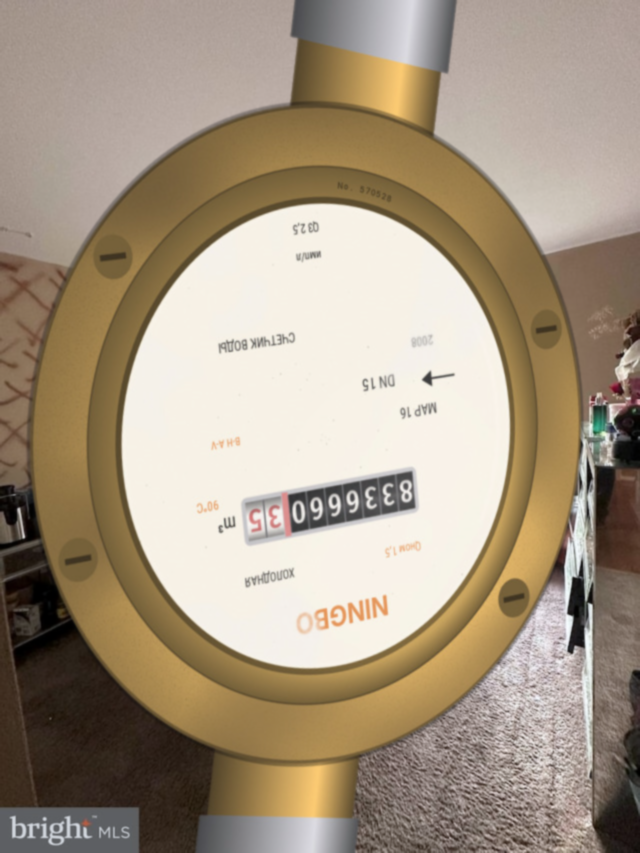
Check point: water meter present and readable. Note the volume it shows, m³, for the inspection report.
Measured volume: 8336660.35 m³
